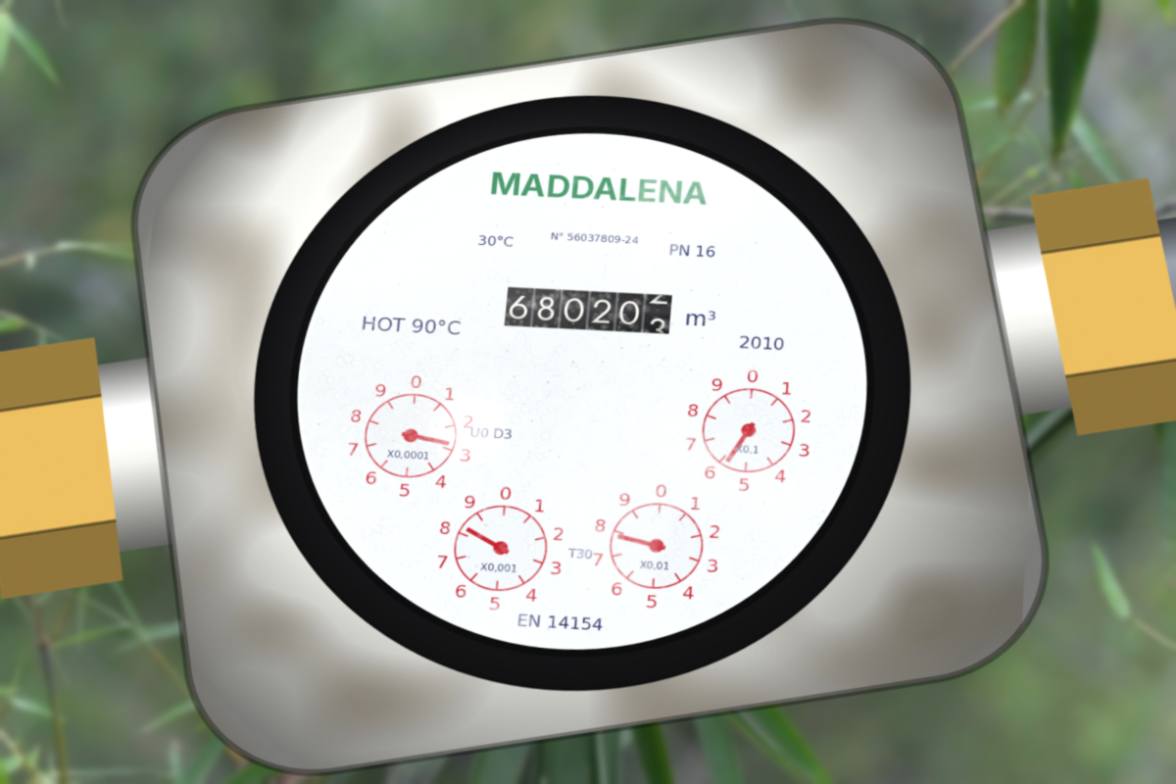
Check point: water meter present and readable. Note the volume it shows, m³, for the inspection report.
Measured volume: 680202.5782 m³
